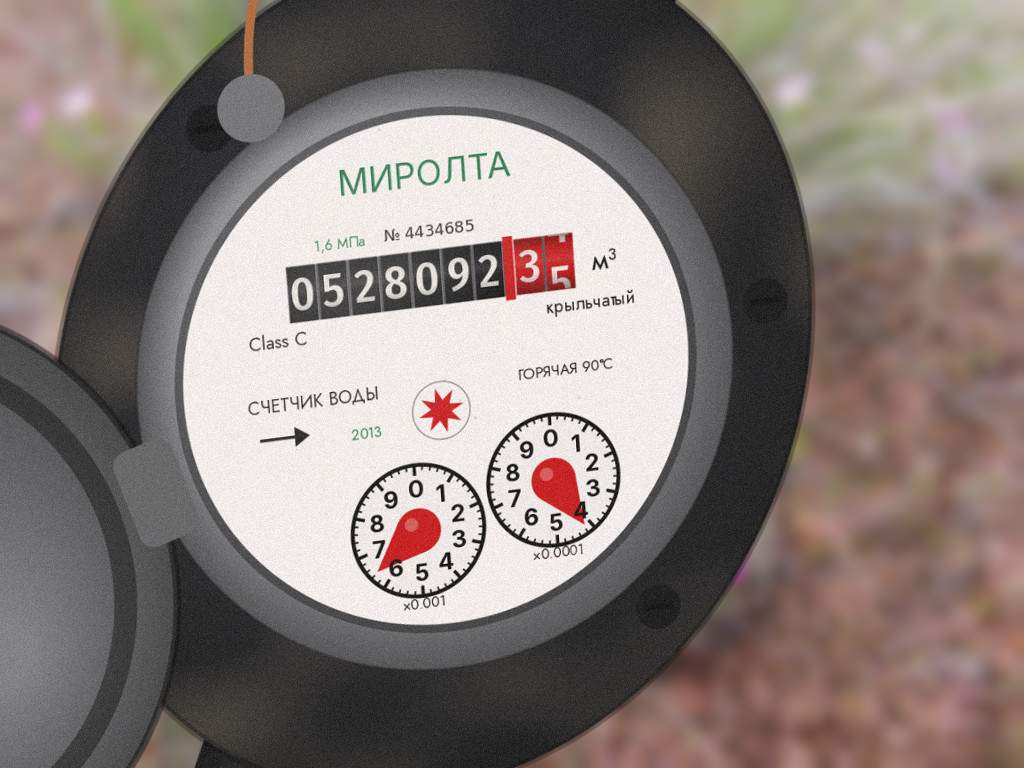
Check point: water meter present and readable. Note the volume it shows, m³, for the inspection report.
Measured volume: 528092.3464 m³
